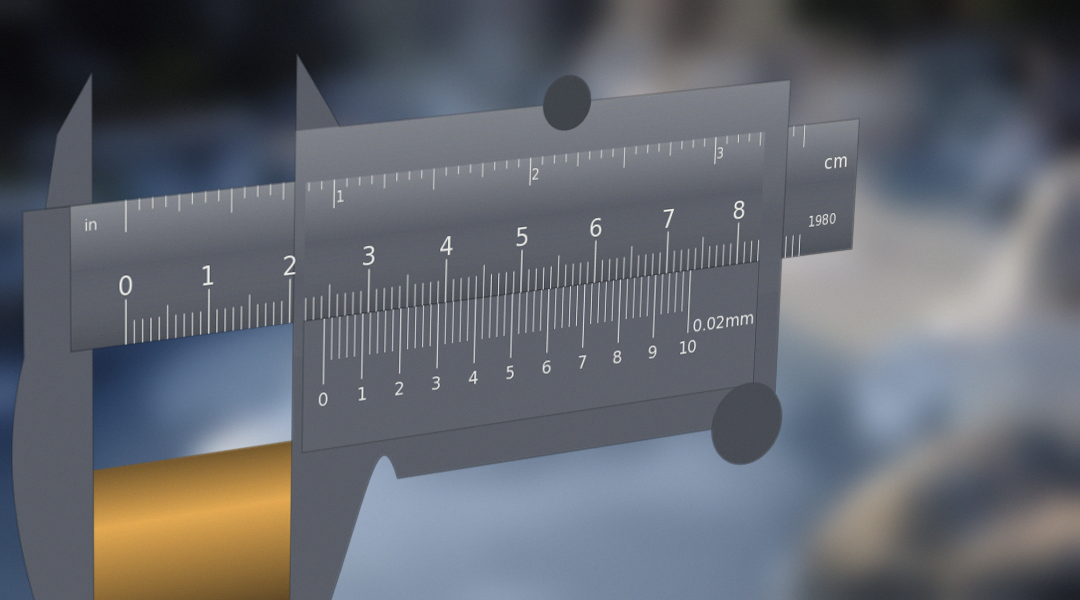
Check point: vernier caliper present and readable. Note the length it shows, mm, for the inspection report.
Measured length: 24.4 mm
